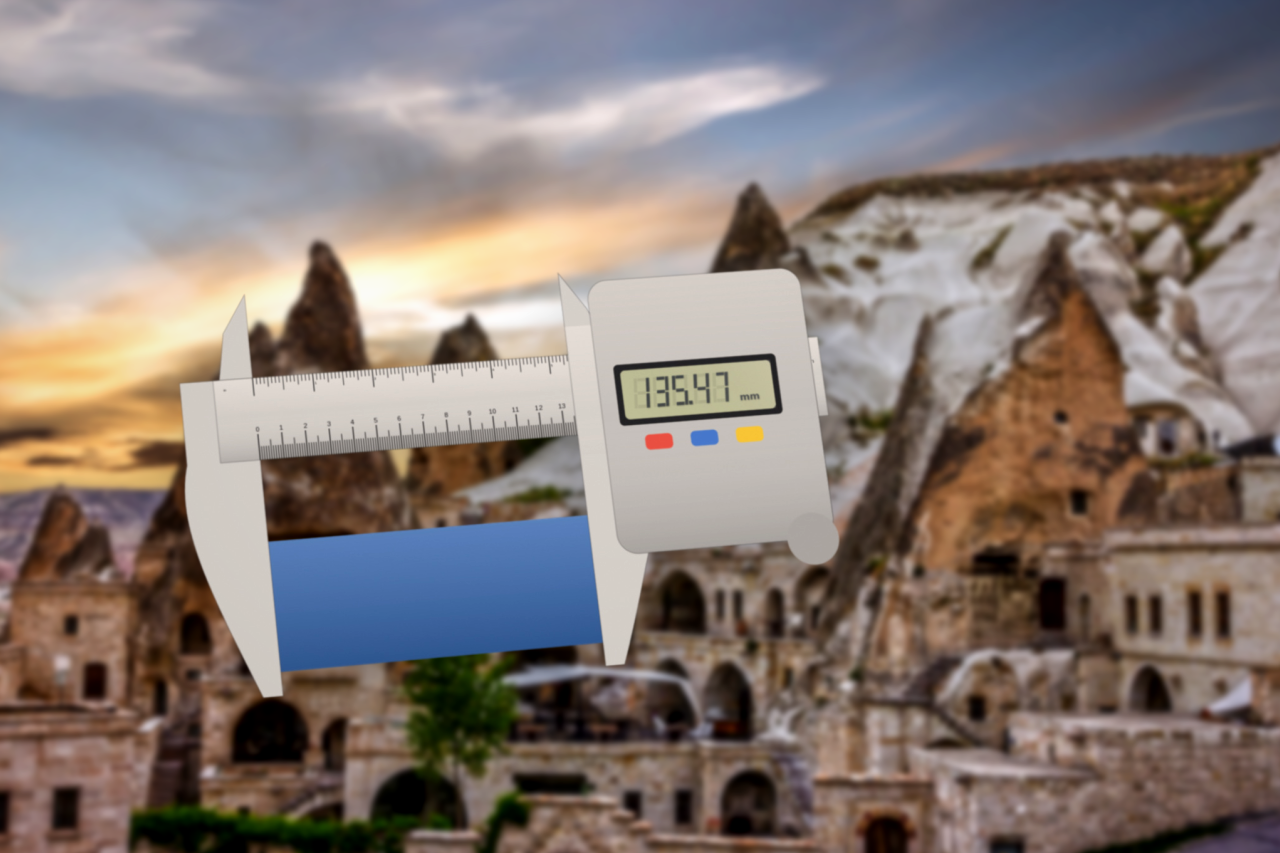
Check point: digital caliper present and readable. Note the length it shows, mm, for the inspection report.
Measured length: 135.47 mm
